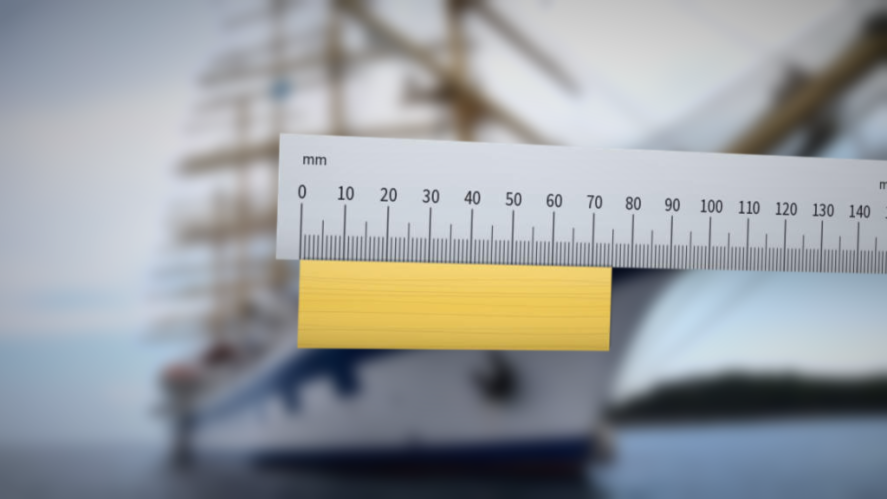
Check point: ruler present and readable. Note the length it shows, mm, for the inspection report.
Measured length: 75 mm
